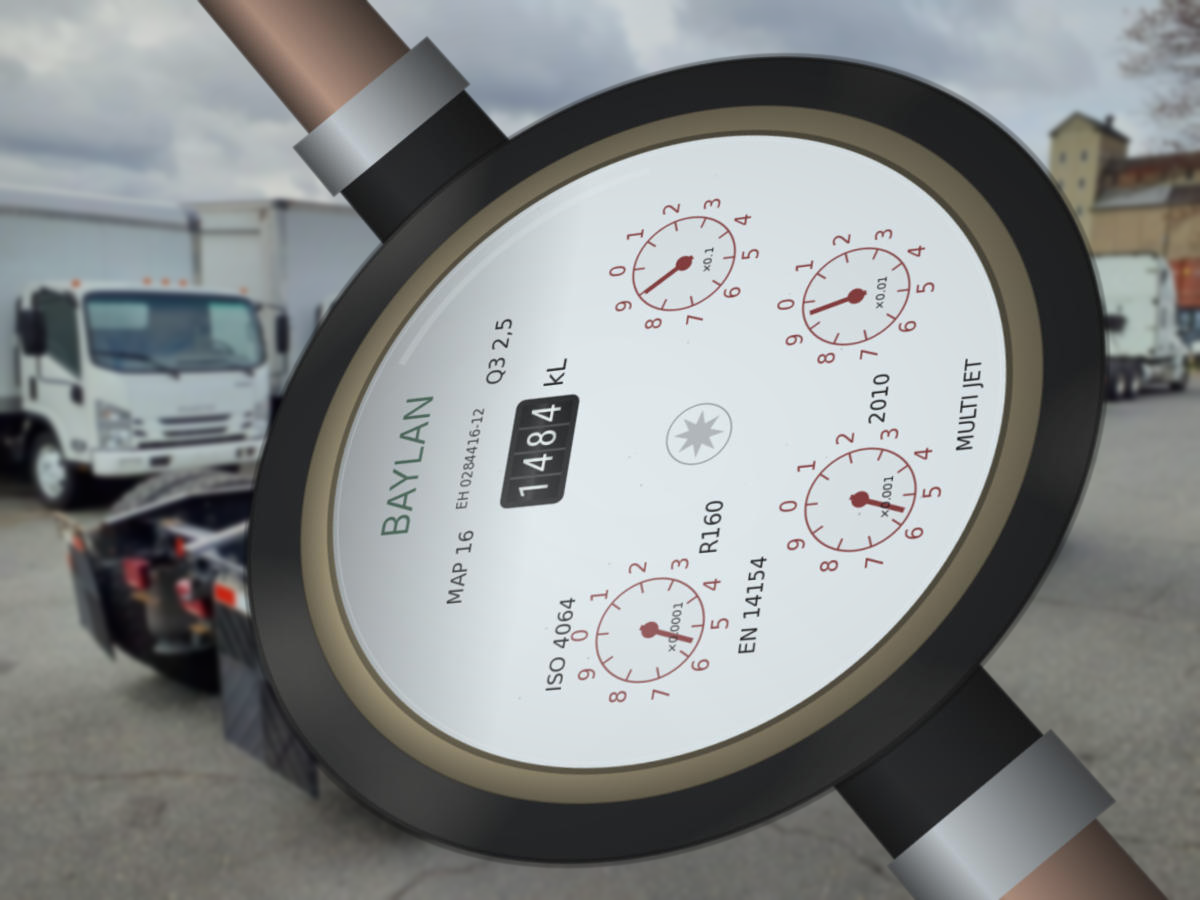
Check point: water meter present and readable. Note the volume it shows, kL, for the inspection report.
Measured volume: 1484.8955 kL
